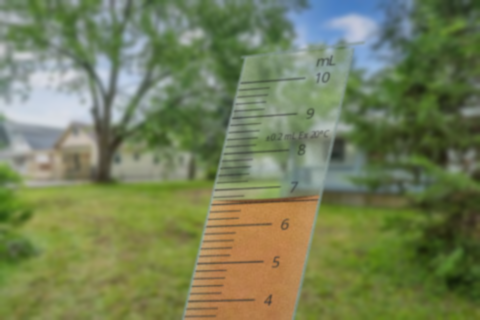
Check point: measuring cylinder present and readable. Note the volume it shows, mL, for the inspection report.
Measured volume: 6.6 mL
